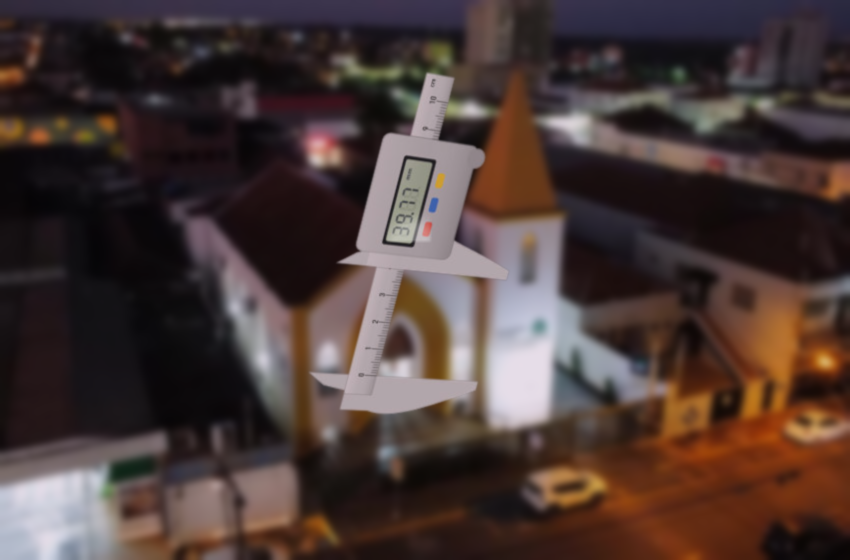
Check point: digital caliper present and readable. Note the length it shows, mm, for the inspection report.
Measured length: 39.77 mm
